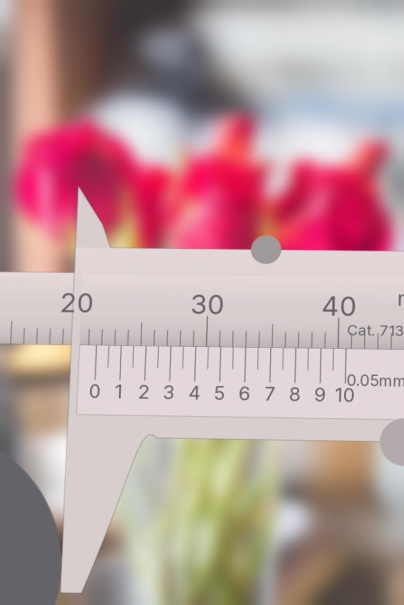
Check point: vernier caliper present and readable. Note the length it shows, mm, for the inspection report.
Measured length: 21.6 mm
